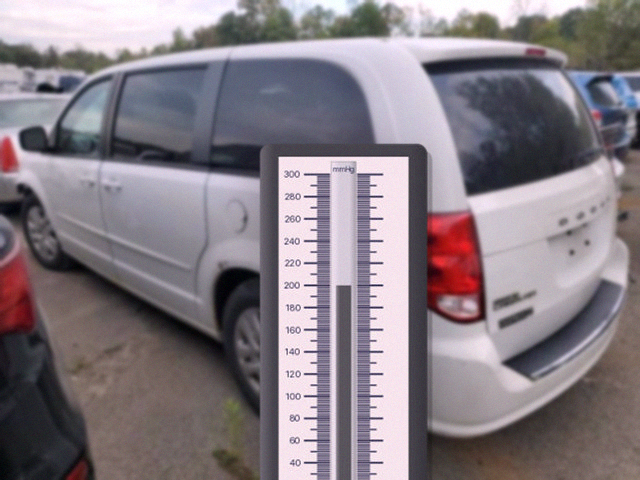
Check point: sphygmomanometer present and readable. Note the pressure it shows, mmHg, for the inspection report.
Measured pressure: 200 mmHg
